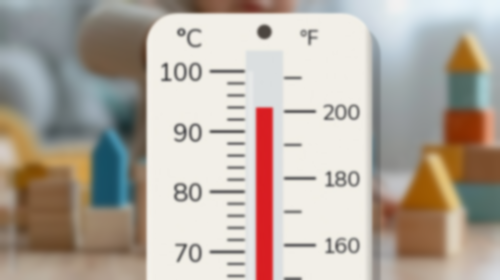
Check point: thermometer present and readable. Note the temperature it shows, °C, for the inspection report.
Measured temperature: 94 °C
